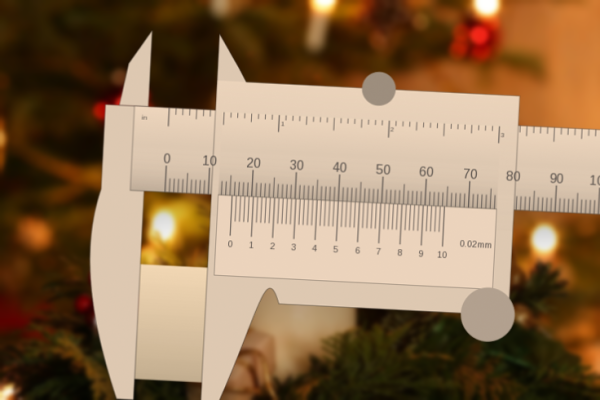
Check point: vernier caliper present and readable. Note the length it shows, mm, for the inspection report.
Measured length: 15.5 mm
